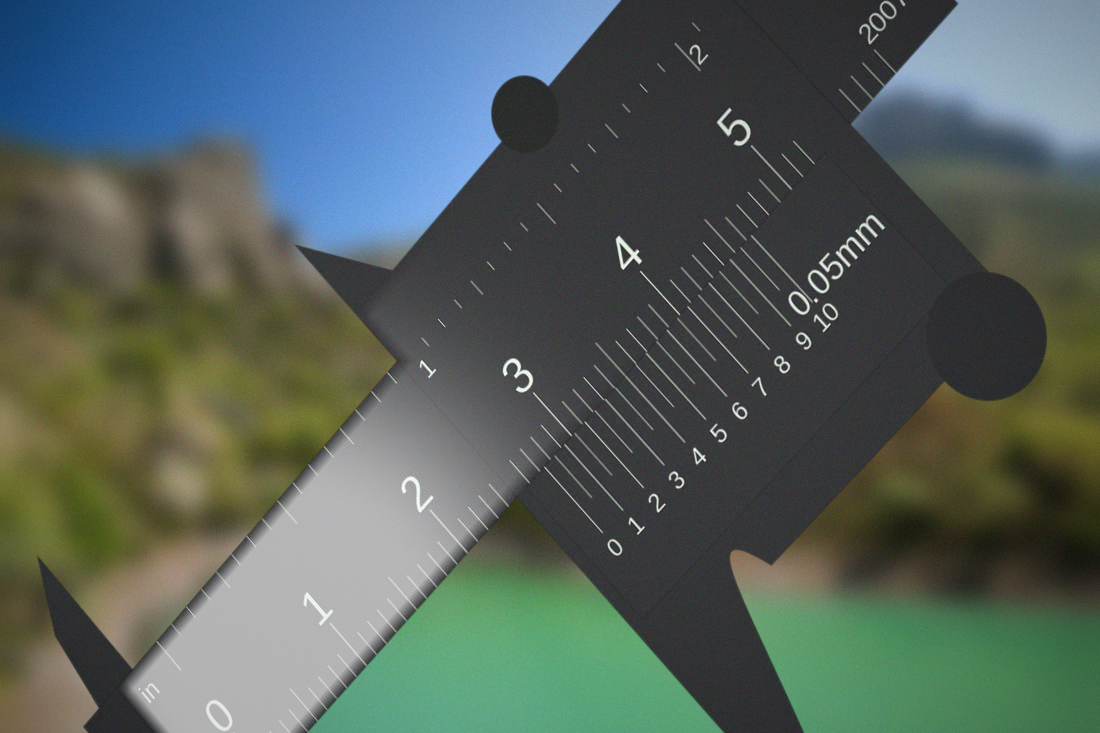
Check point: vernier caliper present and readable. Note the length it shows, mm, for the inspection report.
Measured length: 27.4 mm
